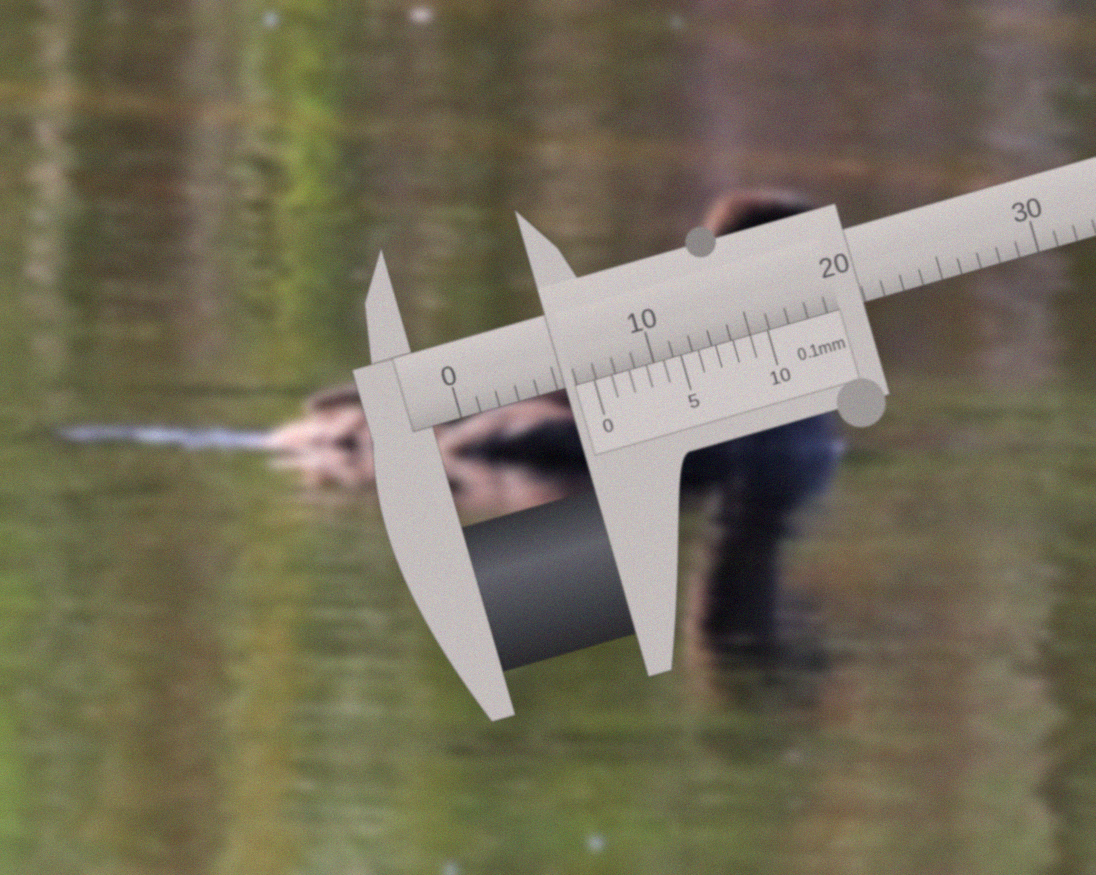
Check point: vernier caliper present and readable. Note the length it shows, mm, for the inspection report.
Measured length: 6.9 mm
